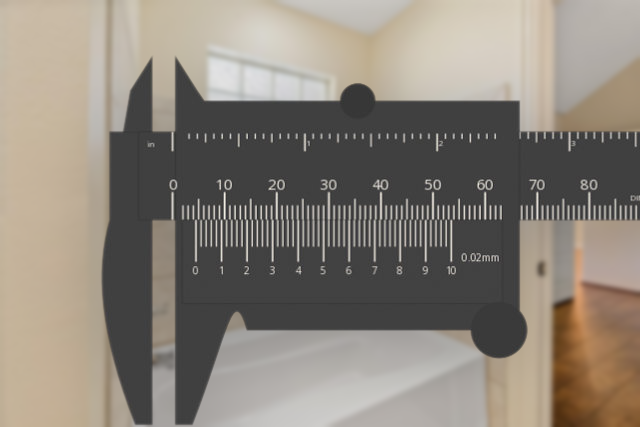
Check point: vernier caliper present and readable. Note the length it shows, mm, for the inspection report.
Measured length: 4.5 mm
